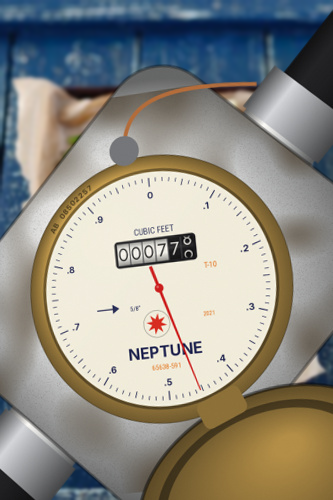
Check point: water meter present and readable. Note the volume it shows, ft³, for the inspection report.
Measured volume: 778.45 ft³
